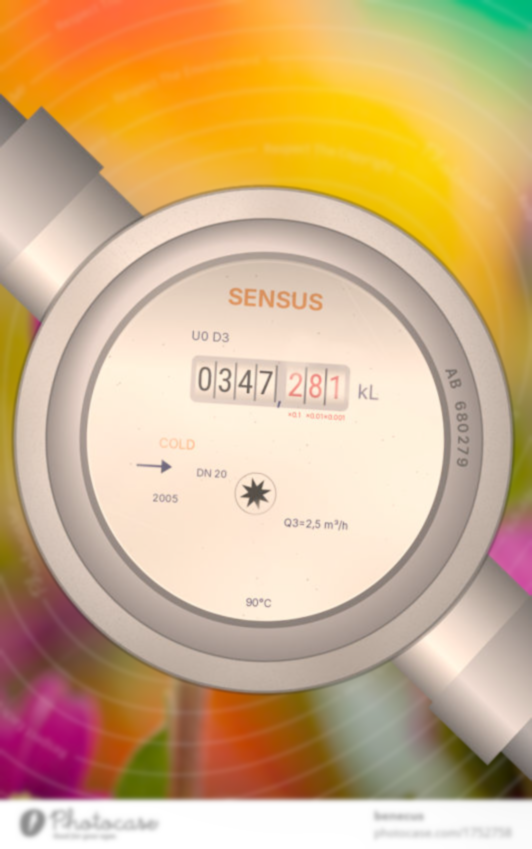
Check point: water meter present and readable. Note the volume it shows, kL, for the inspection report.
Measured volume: 347.281 kL
